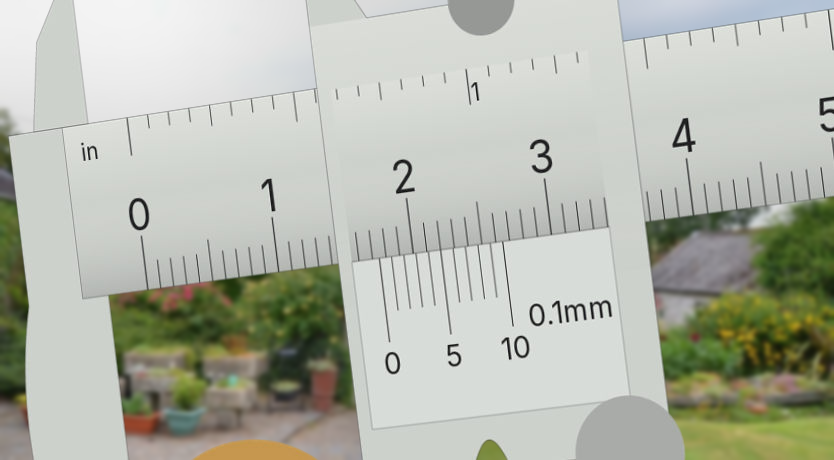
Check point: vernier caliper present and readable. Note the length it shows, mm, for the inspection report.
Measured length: 17.5 mm
